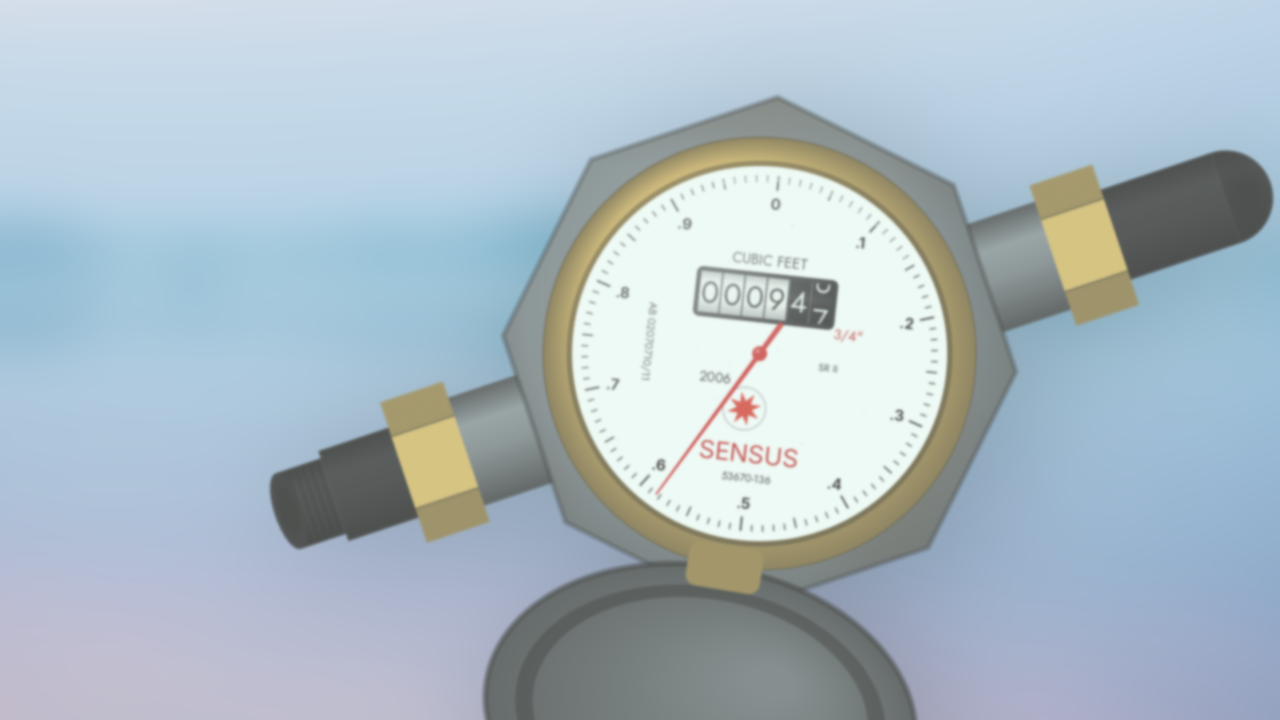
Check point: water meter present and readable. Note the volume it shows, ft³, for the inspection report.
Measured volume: 946.58 ft³
